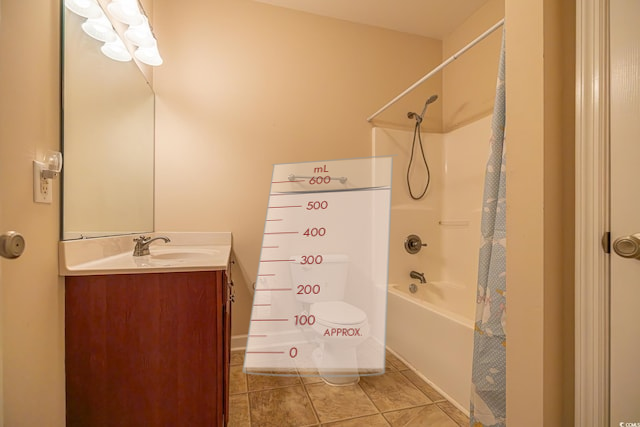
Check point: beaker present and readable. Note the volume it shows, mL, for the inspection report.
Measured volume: 550 mL
